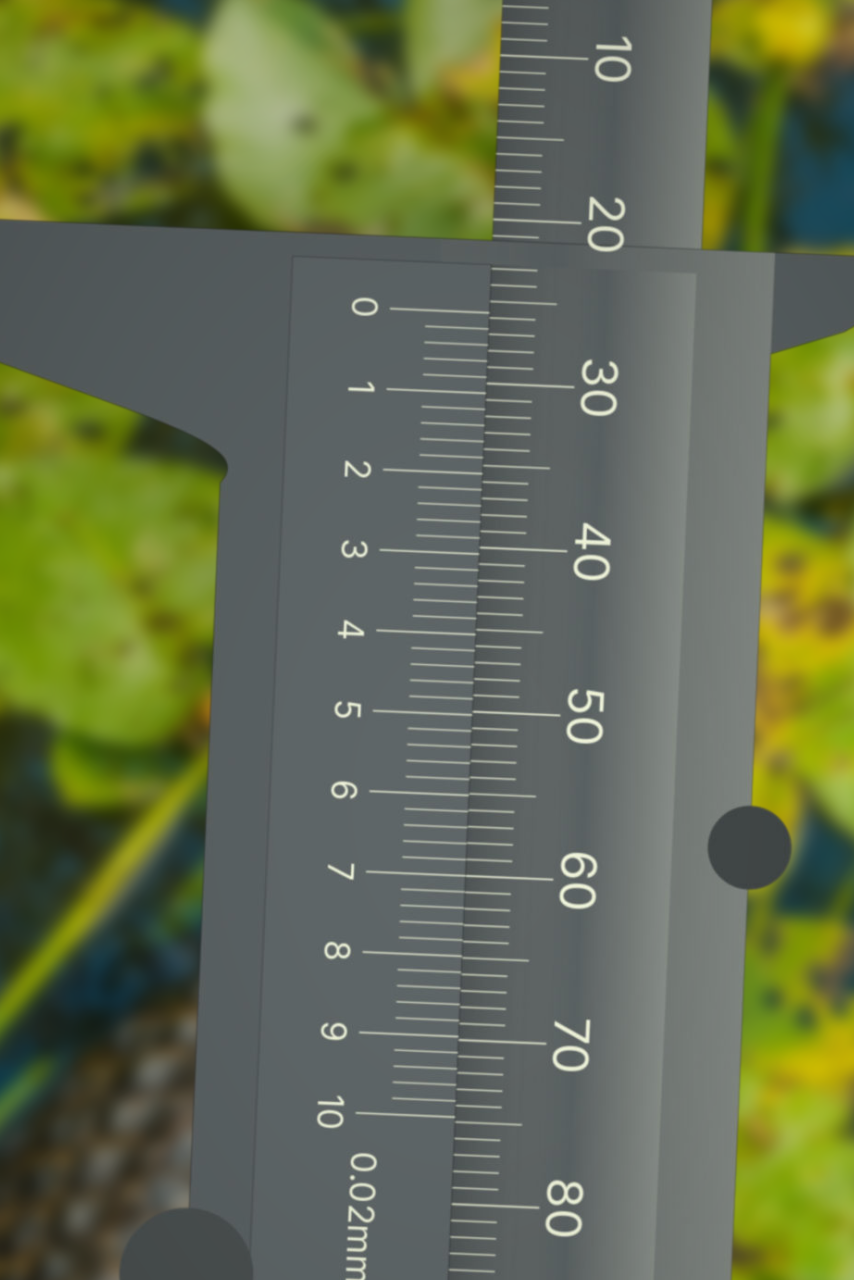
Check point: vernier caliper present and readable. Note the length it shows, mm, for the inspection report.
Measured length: 25.7 mm
